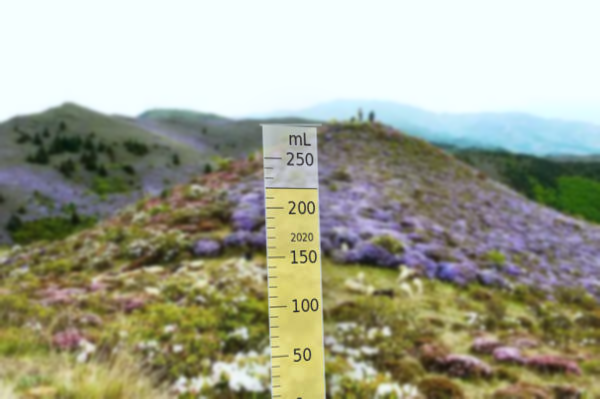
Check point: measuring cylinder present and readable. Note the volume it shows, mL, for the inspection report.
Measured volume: 220 mL
